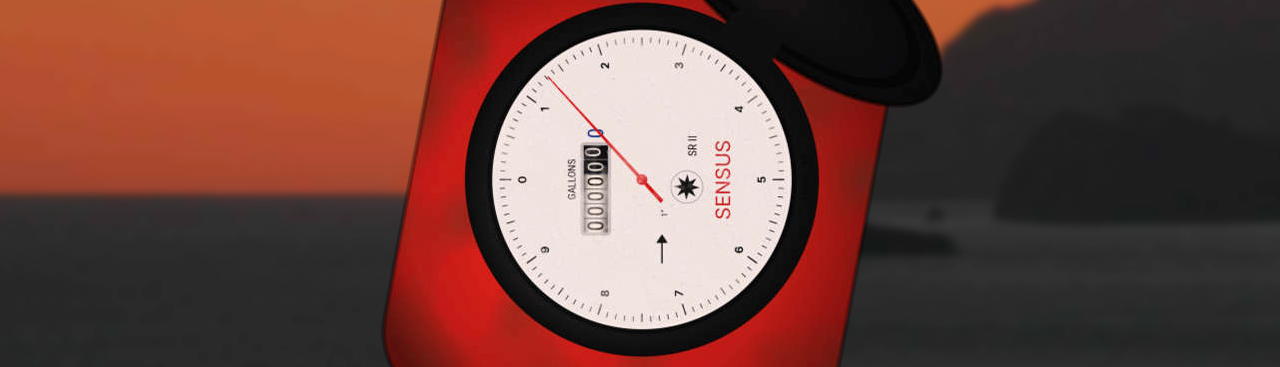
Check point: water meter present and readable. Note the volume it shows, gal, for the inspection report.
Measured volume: 1.3 gal
